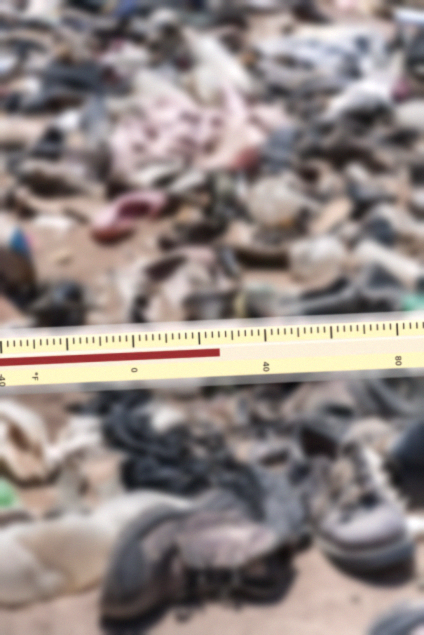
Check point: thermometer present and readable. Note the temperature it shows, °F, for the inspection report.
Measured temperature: 26 °F
